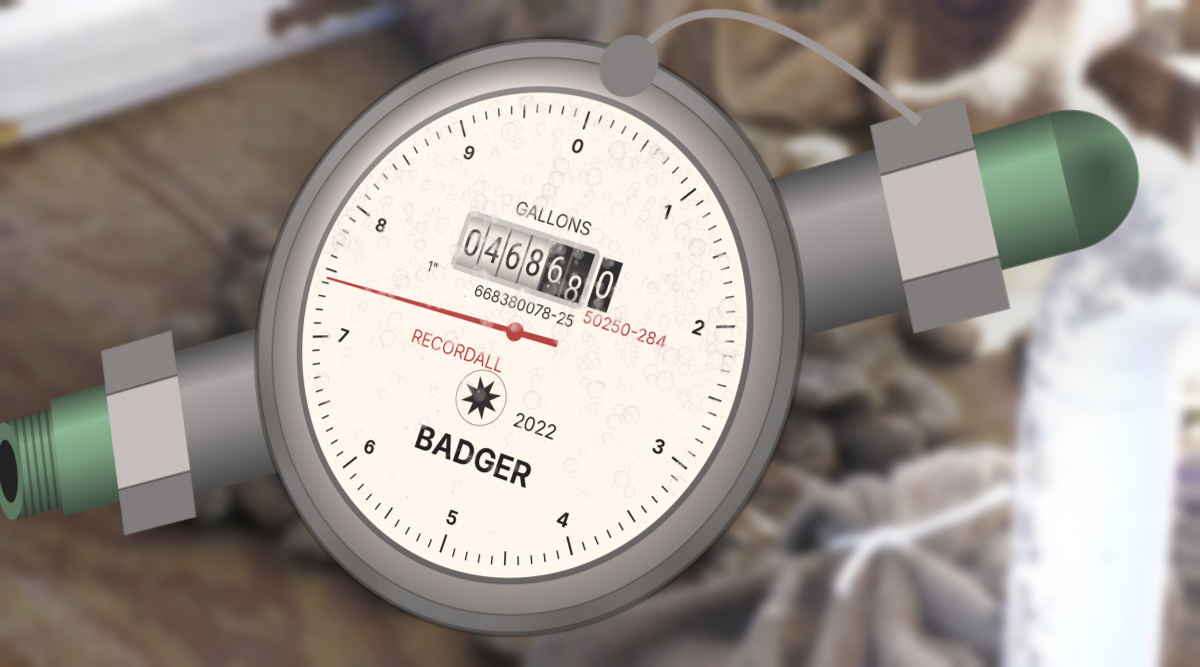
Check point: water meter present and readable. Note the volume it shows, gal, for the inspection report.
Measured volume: 468677.4 gal
